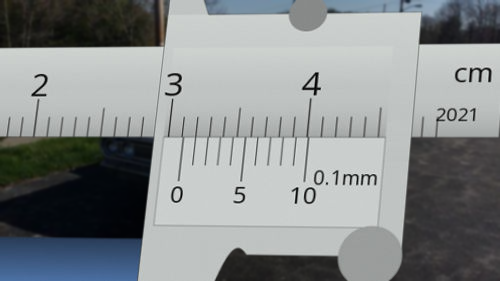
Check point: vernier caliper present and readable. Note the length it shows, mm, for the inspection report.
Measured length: 31.1 mm
